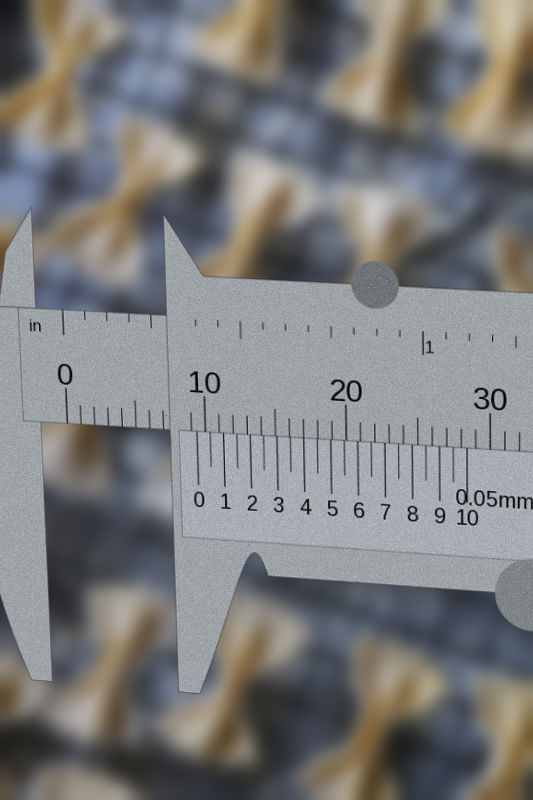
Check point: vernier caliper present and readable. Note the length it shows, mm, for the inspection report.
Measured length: 9.4 mm
